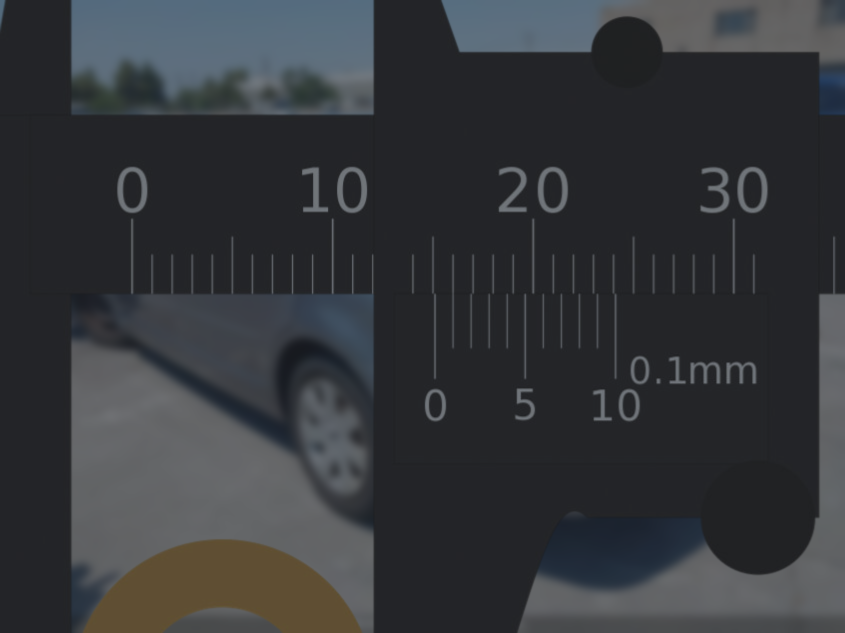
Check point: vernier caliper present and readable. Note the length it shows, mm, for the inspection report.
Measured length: 15.1 mm
